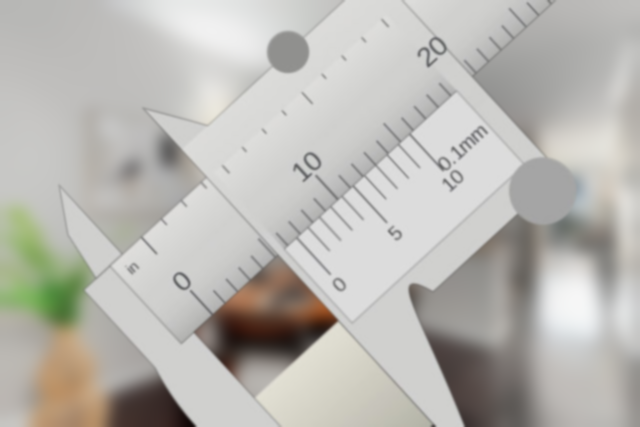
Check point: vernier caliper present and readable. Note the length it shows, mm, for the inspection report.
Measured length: 6.7 mm
